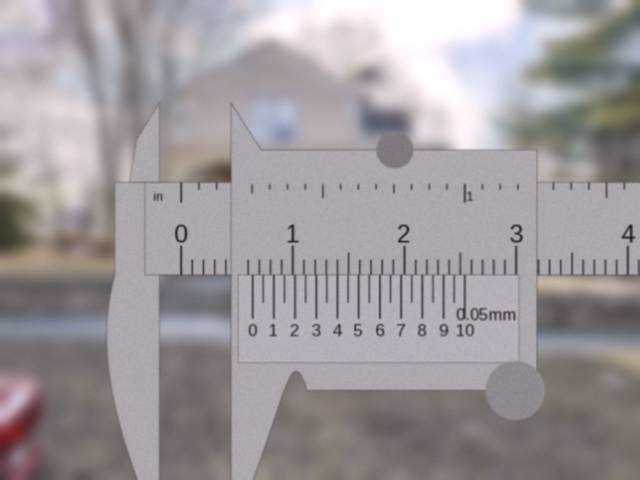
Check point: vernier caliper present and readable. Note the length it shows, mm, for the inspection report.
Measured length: 6.4 mm
